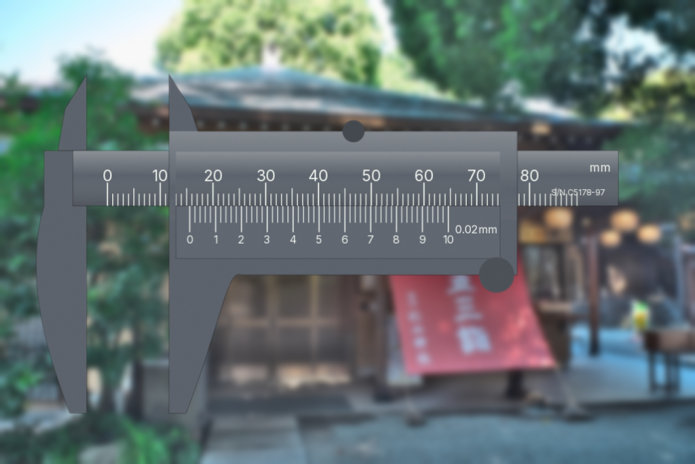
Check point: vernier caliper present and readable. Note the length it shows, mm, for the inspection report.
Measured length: 15.6 mm
